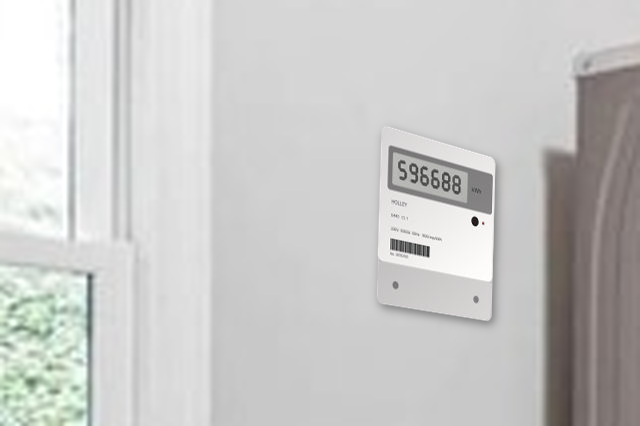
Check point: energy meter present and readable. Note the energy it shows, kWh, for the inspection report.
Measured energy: 596688 kWh
